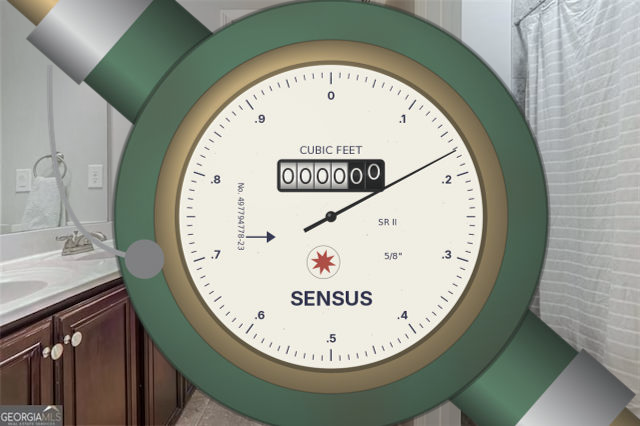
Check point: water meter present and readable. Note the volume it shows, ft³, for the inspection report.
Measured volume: 0.17 ft³
